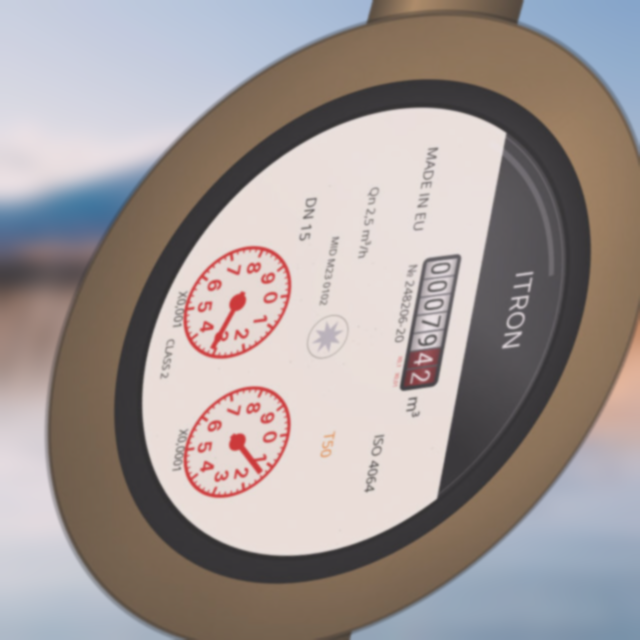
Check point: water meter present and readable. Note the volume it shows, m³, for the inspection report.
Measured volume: 79.4231 m³
